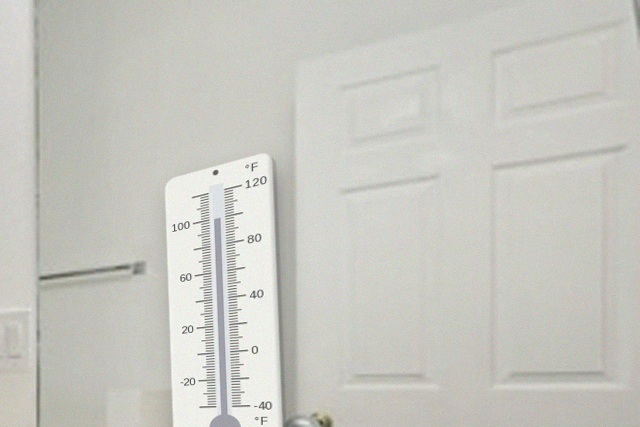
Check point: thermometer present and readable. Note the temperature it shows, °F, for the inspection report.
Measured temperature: 100 °F
